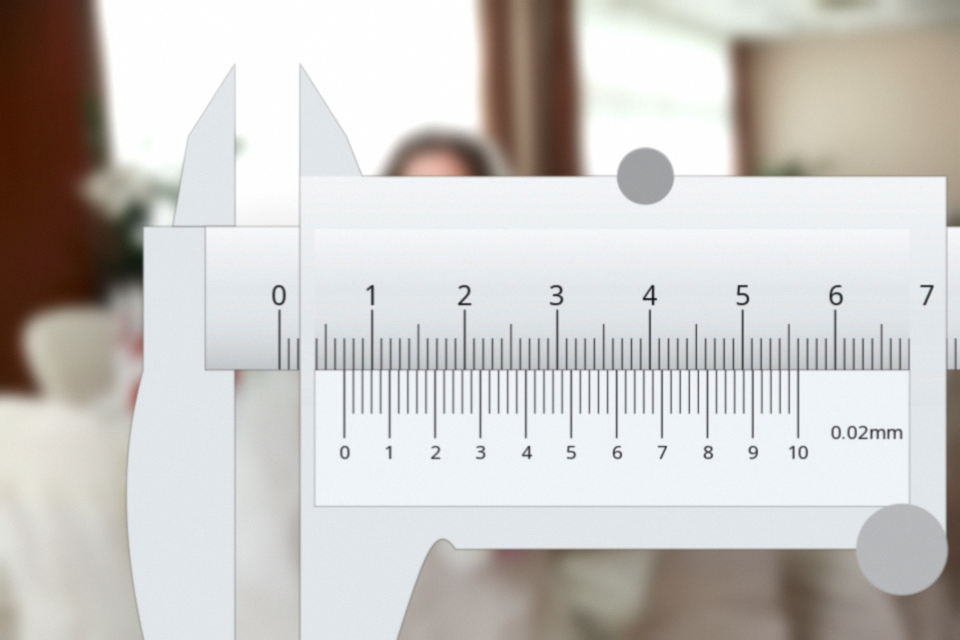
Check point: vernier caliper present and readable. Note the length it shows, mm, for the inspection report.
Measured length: 7.0 mm
